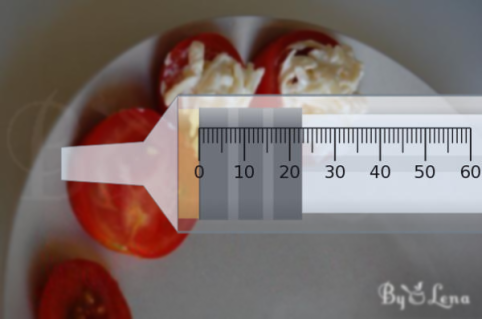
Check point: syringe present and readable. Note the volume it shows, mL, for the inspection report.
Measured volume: 0 mL
